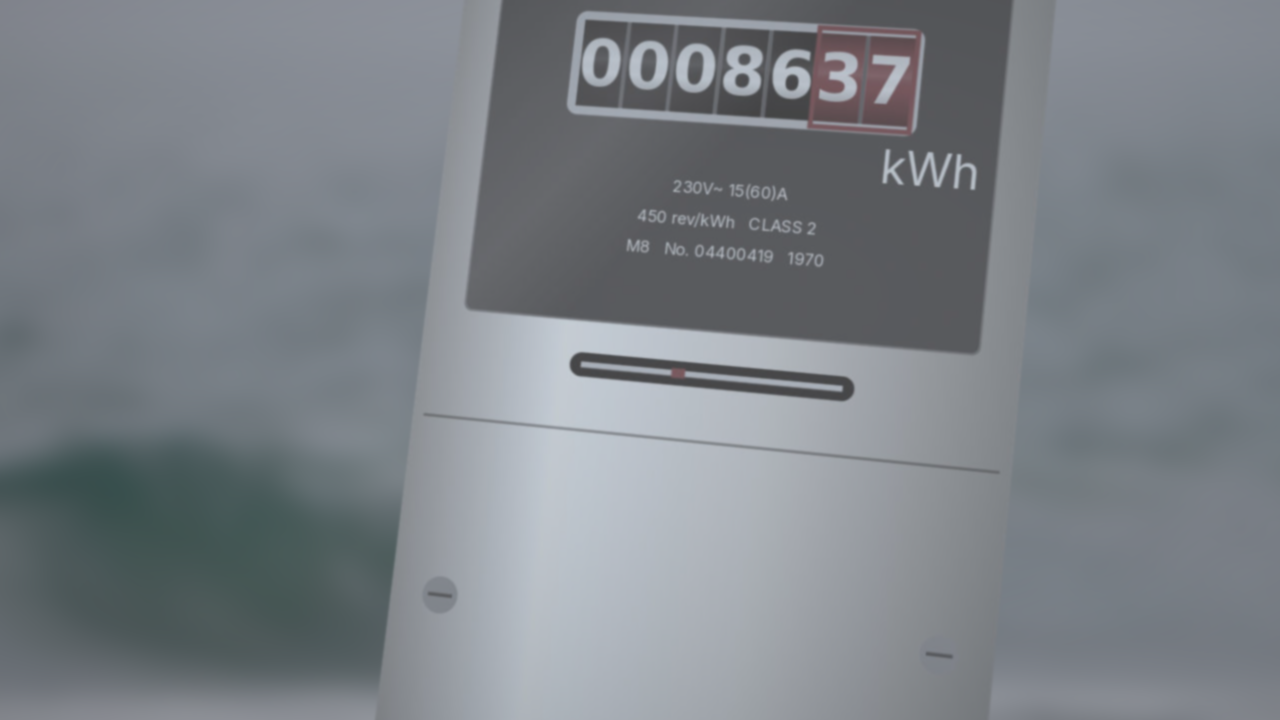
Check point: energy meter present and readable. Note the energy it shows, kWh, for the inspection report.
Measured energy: 86.37 kWh
